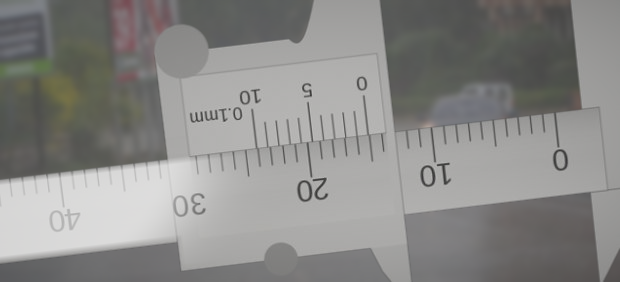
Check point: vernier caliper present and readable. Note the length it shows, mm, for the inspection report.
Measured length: 15.1 mm
